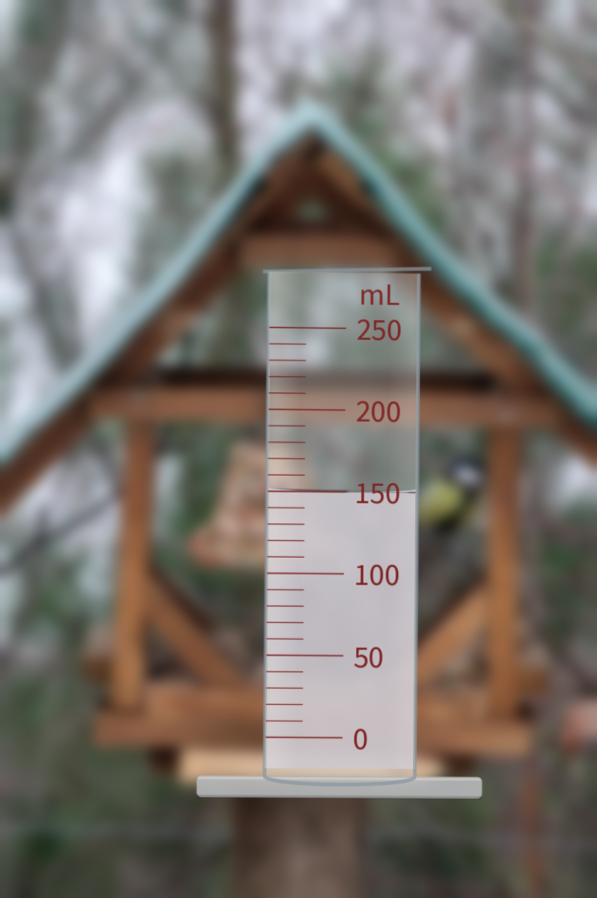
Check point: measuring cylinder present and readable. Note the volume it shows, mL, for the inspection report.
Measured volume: 150 mL
